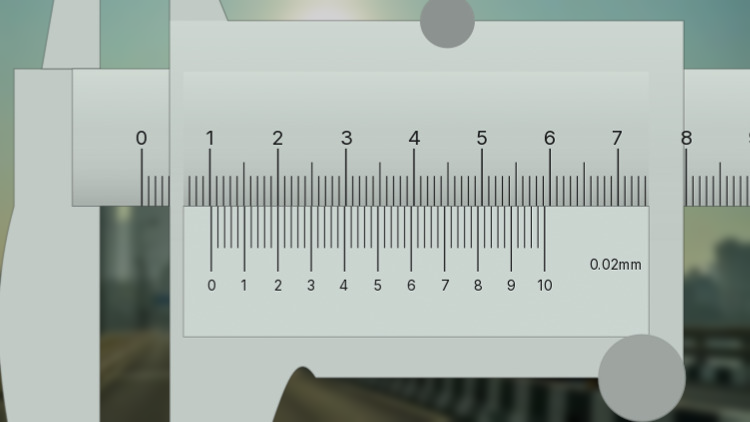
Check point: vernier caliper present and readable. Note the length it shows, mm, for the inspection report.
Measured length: 10.2 mm
